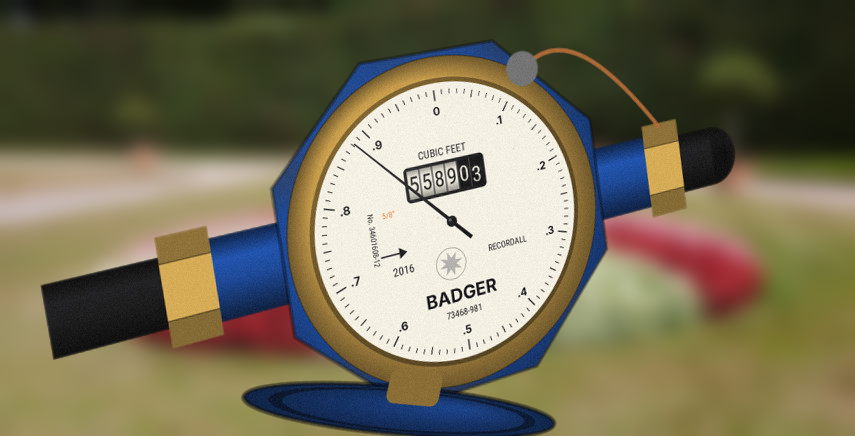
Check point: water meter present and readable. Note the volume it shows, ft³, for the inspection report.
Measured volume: 558902.88 ft³
